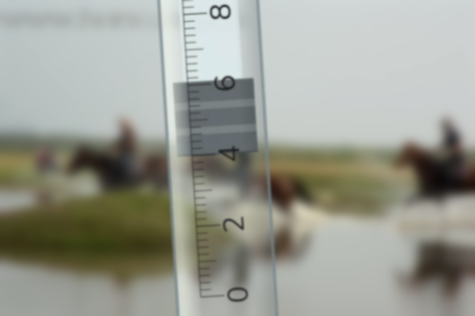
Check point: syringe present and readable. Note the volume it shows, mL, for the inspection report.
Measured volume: 4 mL
